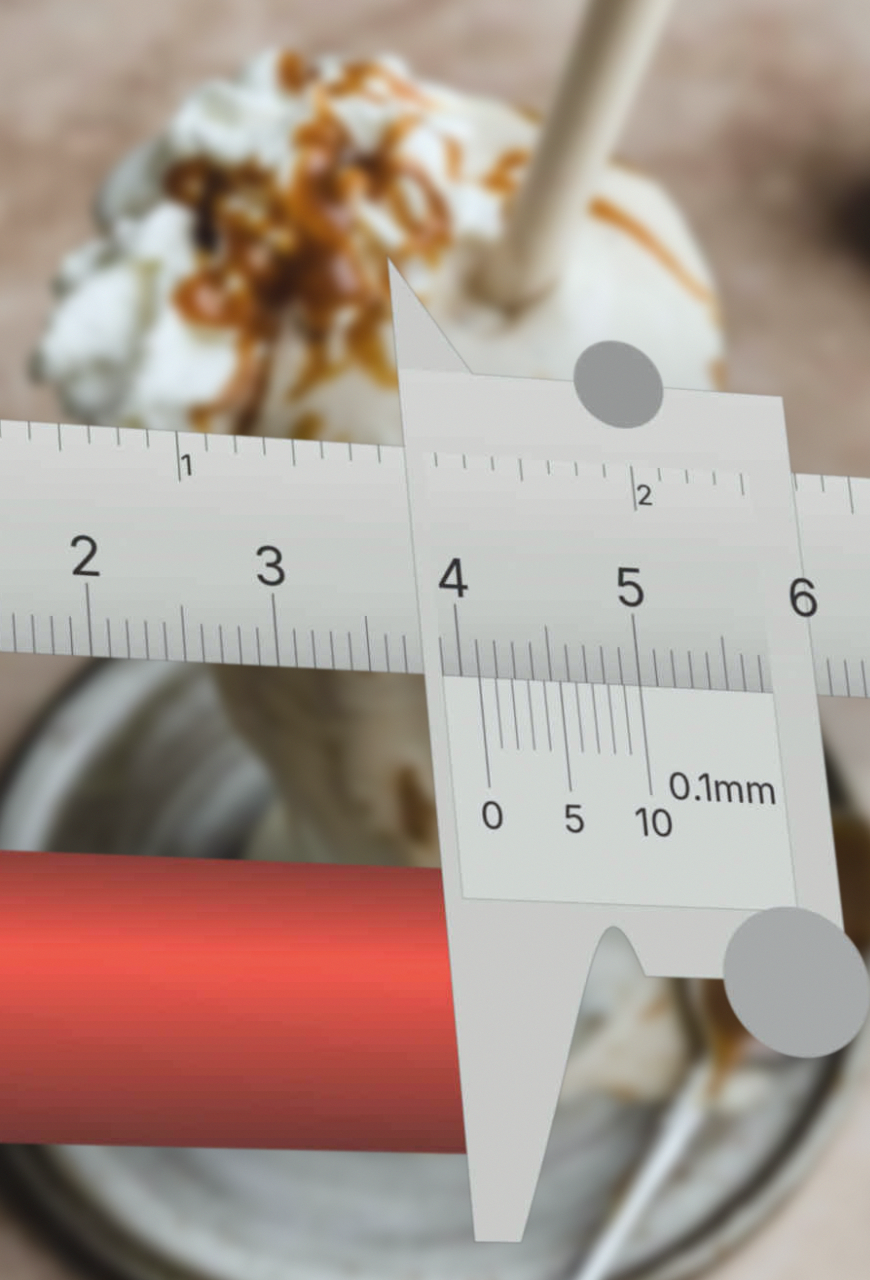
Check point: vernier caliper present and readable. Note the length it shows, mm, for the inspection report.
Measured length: 41.0 mm
